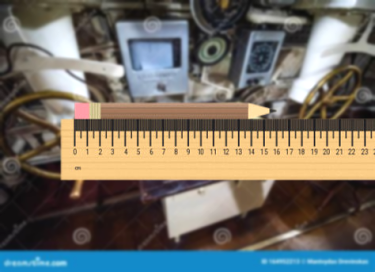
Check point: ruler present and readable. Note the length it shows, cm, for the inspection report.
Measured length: 16 cm
